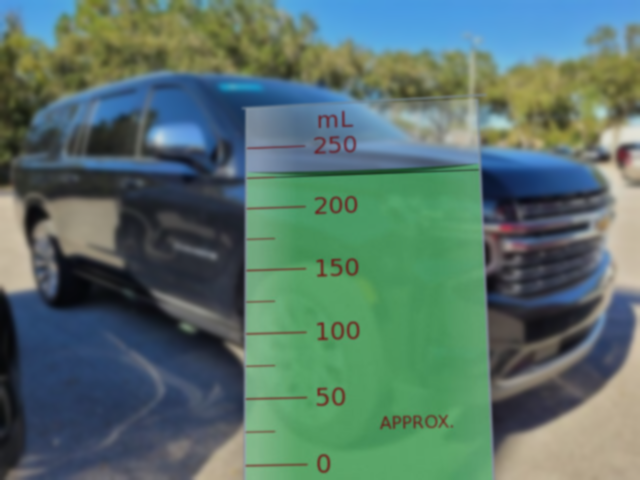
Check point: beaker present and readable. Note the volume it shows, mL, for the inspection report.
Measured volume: 225 mL
